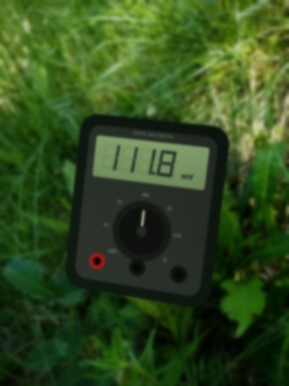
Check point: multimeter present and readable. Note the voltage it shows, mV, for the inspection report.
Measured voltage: 111.8 mV
